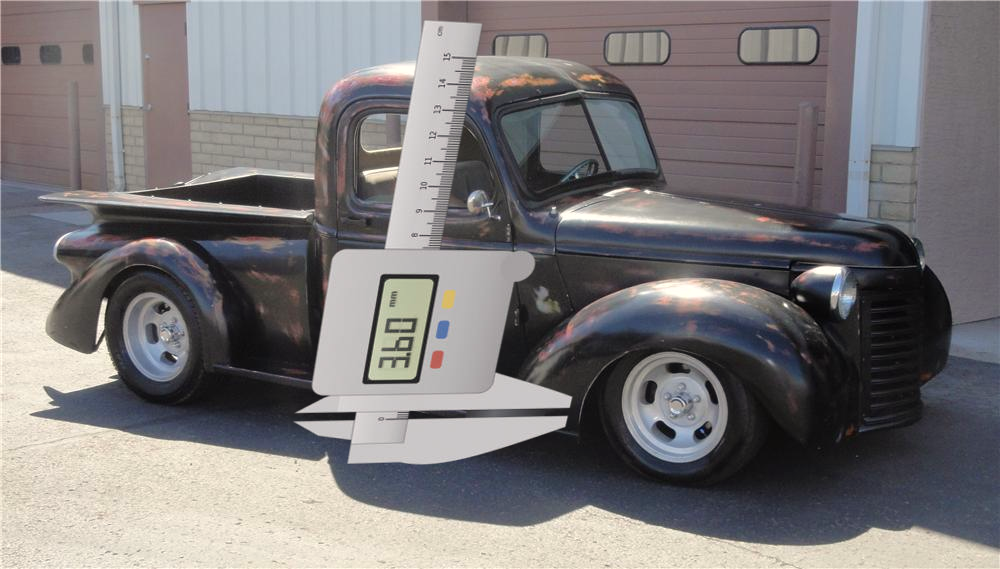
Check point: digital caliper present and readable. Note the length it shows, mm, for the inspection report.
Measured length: 3.60 mm
